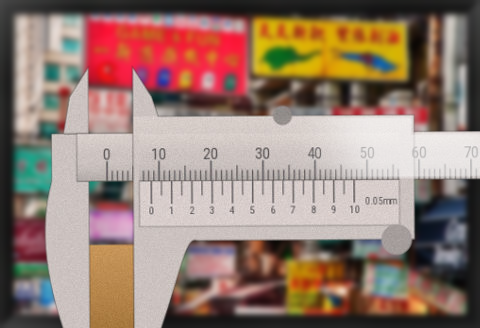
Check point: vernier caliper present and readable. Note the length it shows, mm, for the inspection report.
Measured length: 8.5 mm
